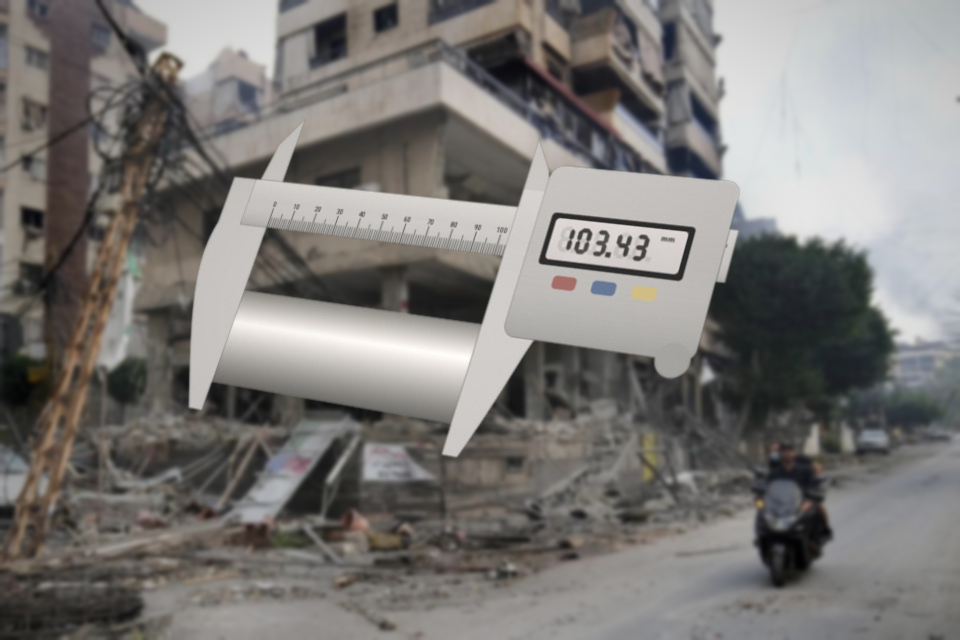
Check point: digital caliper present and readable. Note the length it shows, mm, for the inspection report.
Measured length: 103.43 mm
